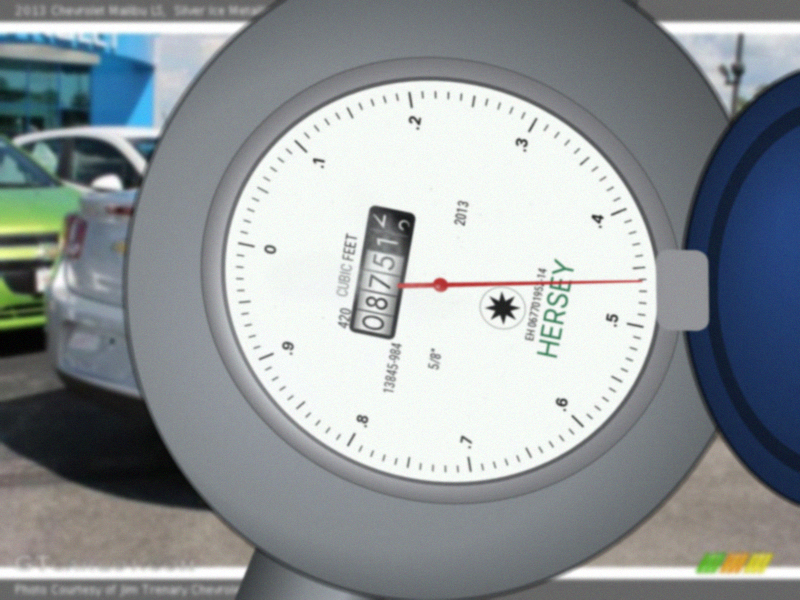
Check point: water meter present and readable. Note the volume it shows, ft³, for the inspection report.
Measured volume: 87512.46 ft³
